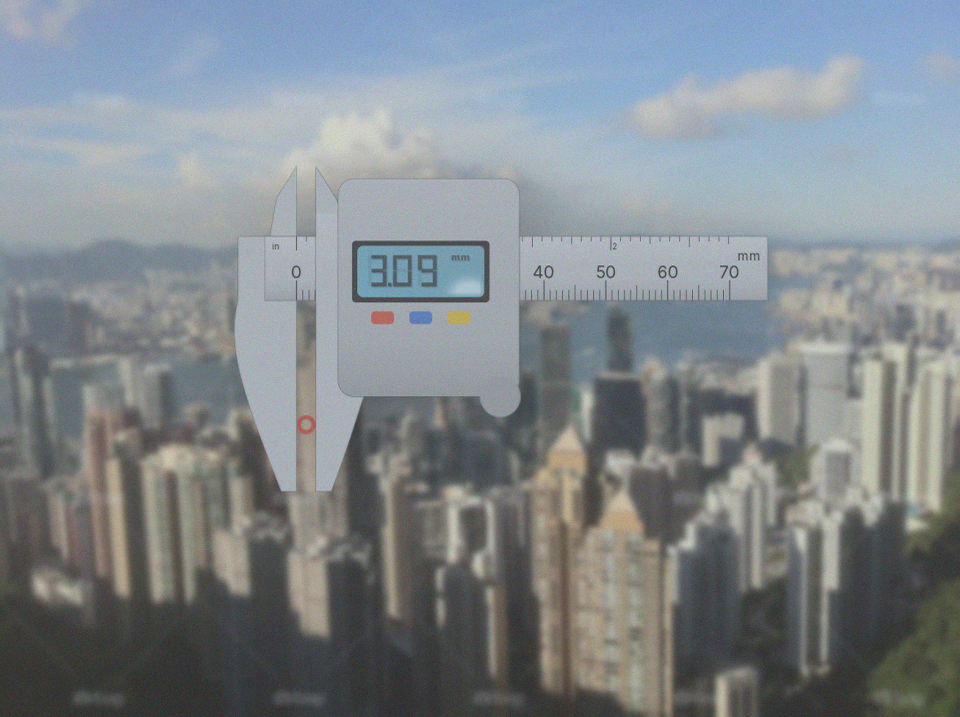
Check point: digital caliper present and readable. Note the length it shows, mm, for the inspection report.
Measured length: 3.09 mm
